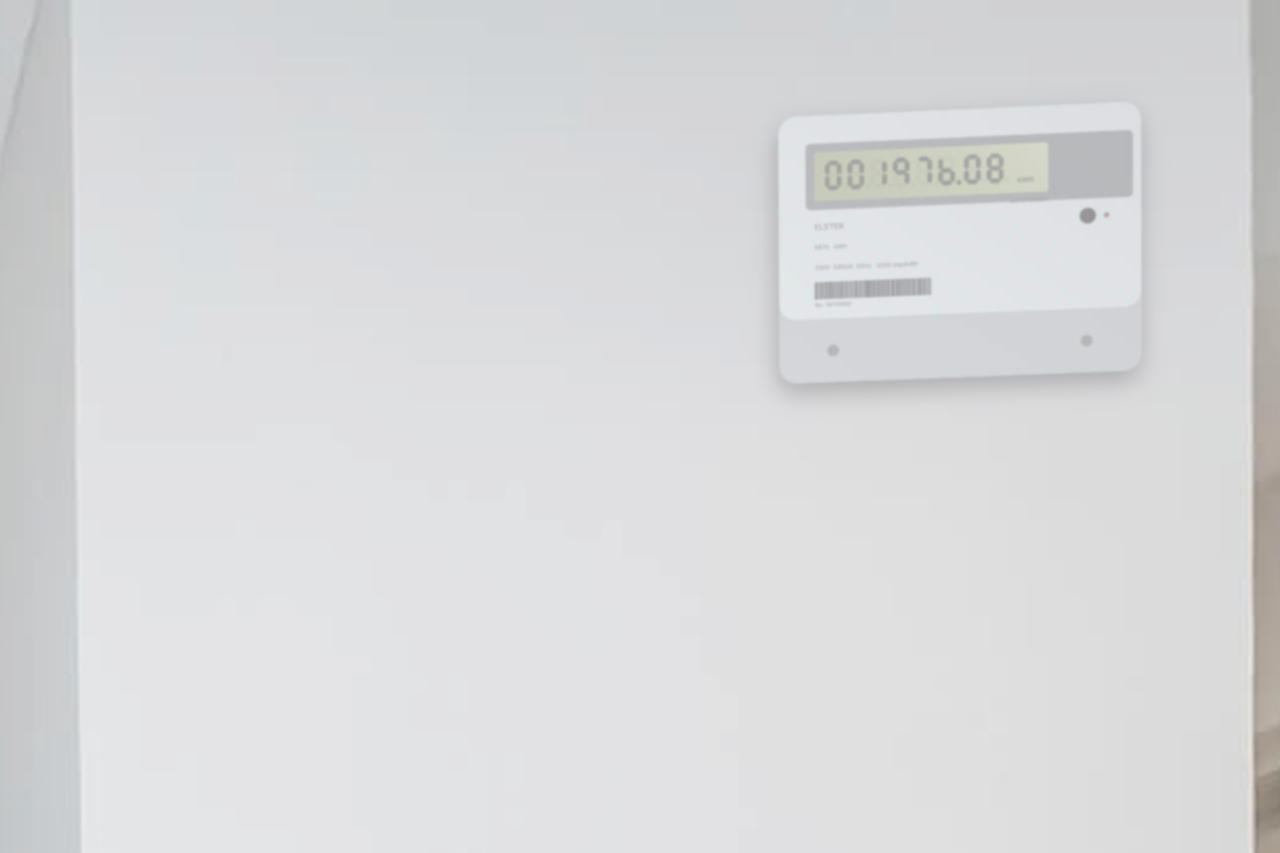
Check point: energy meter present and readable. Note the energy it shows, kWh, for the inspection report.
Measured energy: 1976.08 kWh
